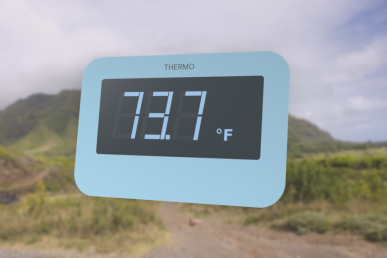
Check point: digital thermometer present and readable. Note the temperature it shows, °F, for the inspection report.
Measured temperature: 73.7 °F
